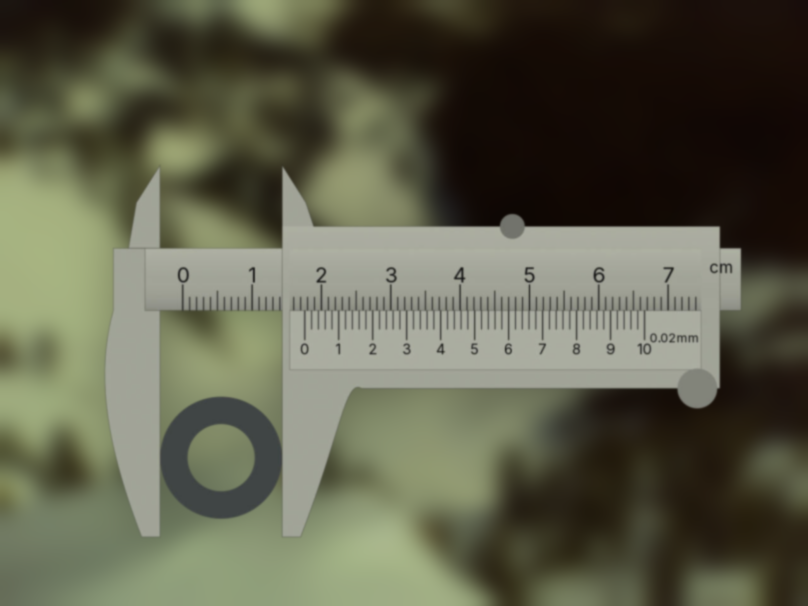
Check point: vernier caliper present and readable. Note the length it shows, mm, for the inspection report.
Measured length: 17.6 mm
